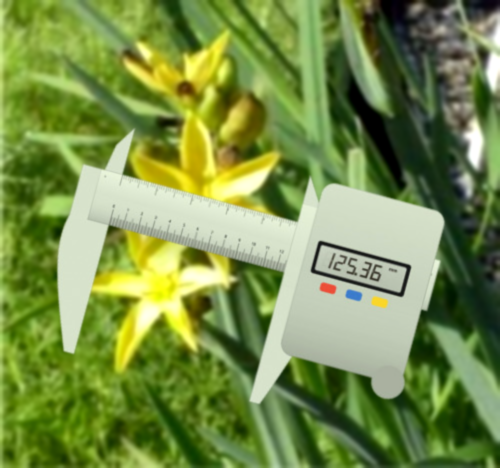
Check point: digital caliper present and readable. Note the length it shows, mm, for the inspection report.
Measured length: 125.36 mm
